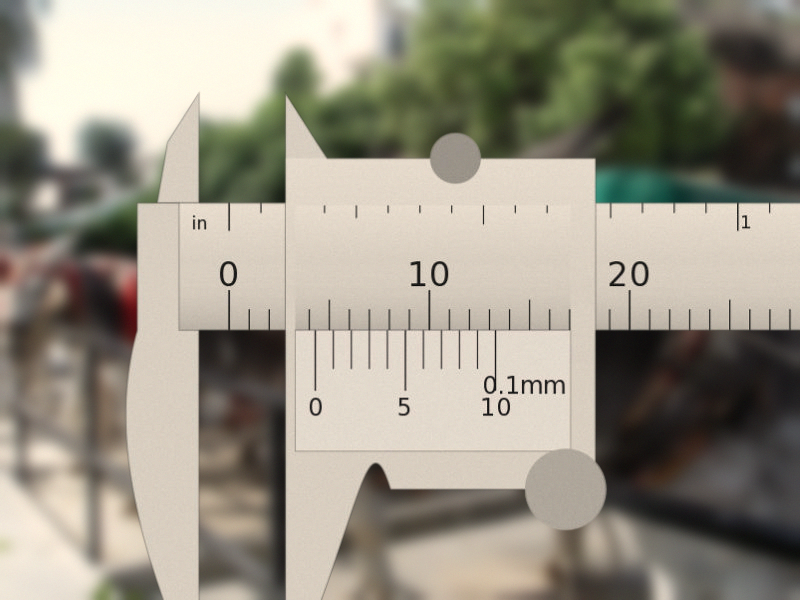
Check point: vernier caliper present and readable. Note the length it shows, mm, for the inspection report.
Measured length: 4.3 mm
